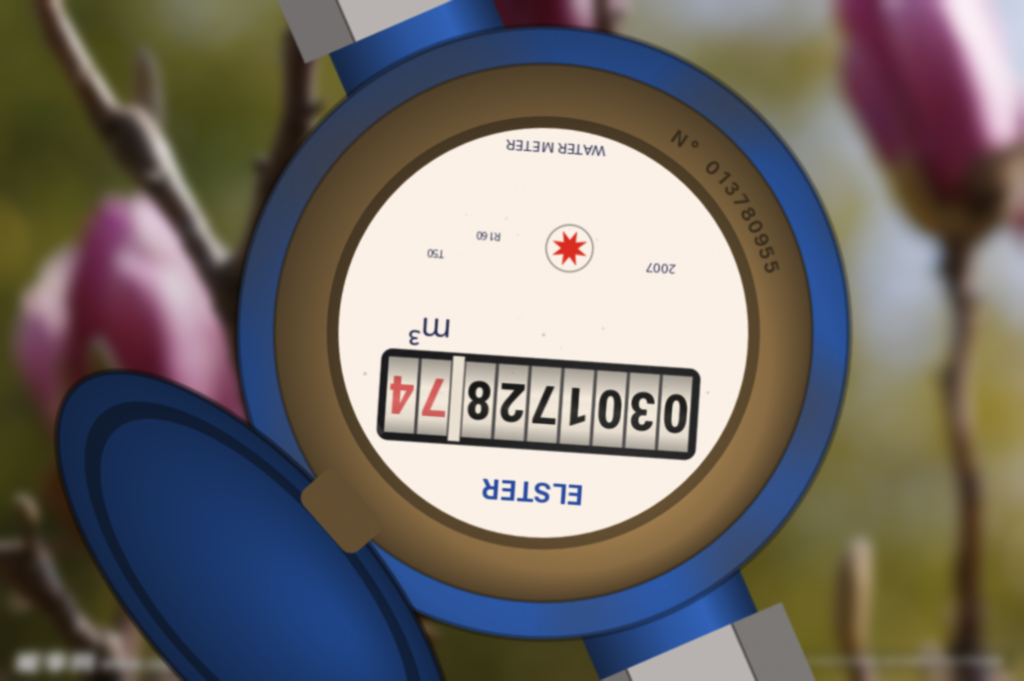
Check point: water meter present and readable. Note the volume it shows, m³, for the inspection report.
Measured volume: 301728.74 m³
